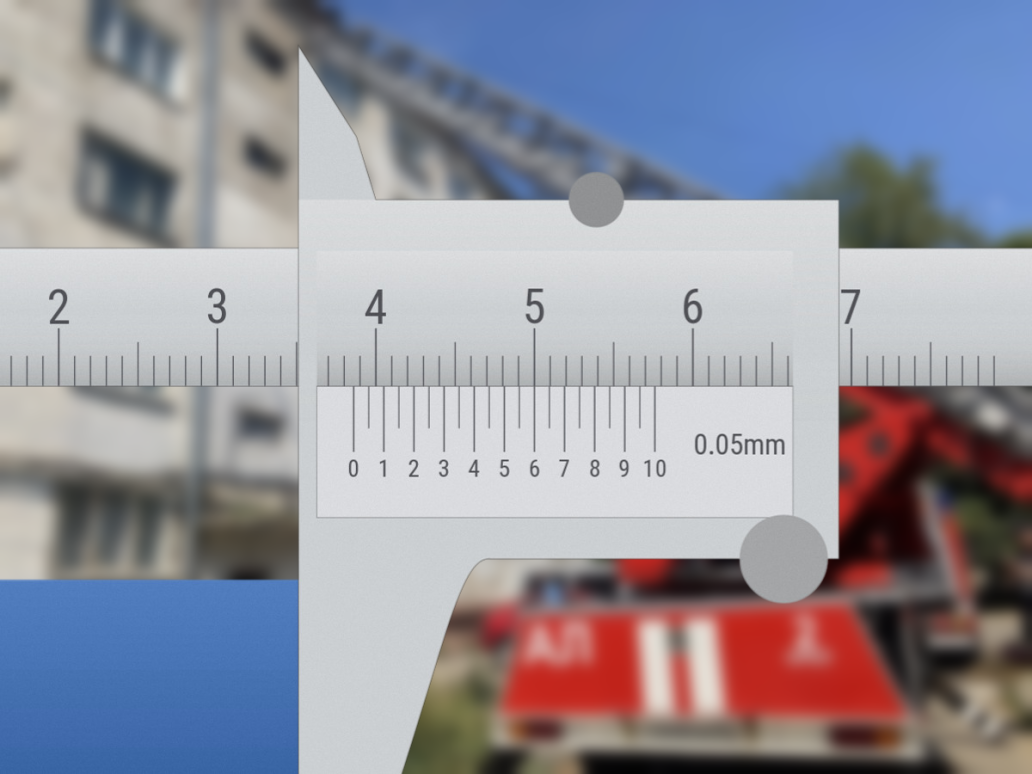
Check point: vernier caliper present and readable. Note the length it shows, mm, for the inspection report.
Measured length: 38.6 mm
